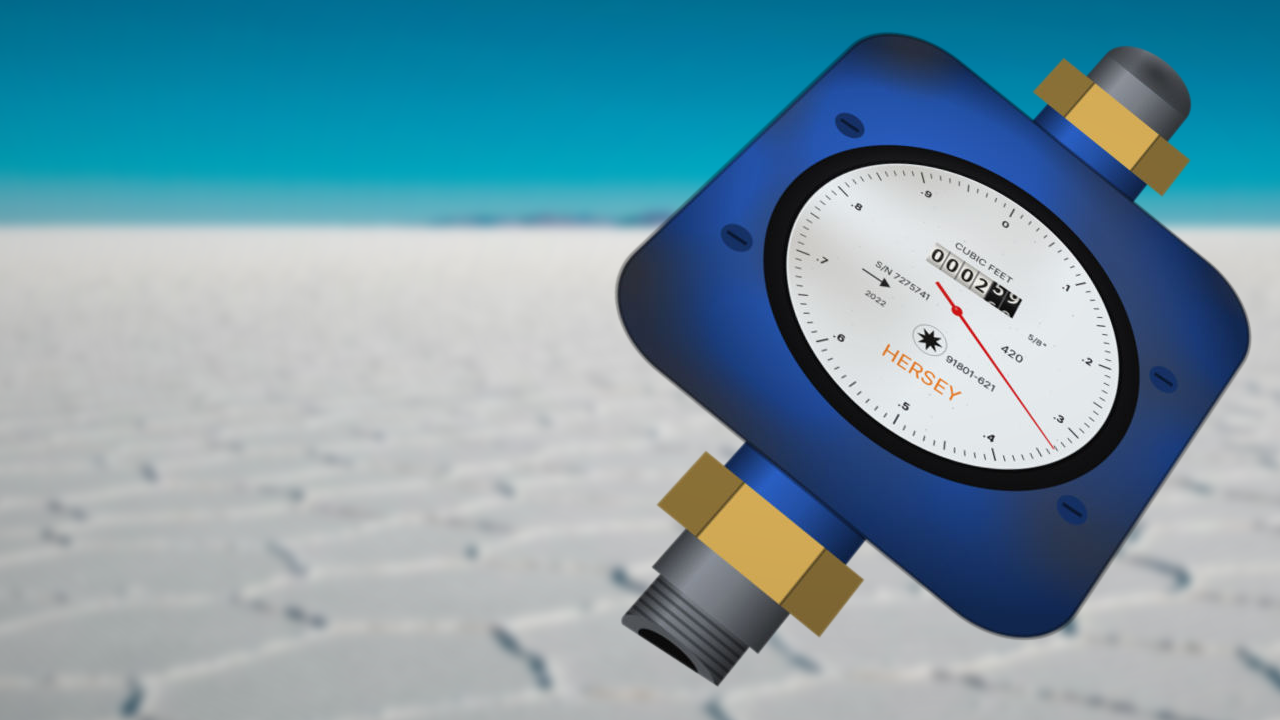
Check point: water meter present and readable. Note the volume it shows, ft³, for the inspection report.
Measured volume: 259.33 ft³
